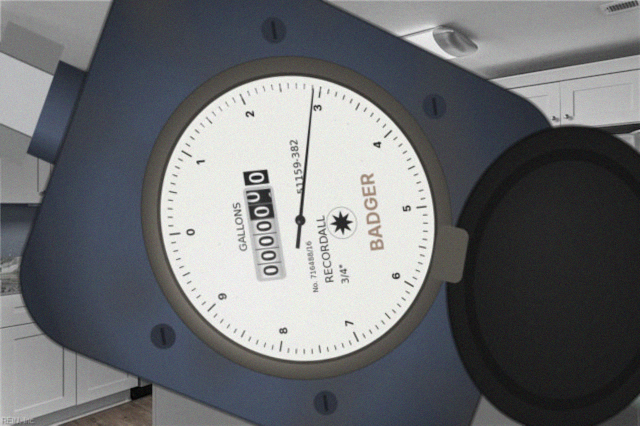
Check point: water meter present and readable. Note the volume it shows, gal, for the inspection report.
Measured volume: 2.9 gal
